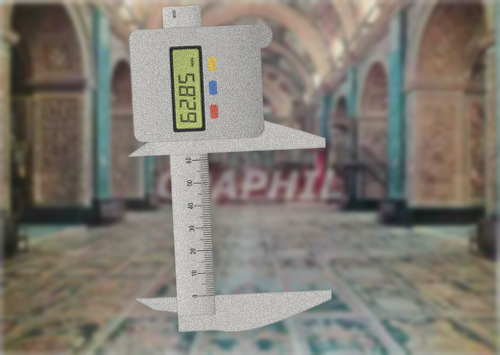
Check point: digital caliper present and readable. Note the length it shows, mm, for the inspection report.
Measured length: 62.85 mm
